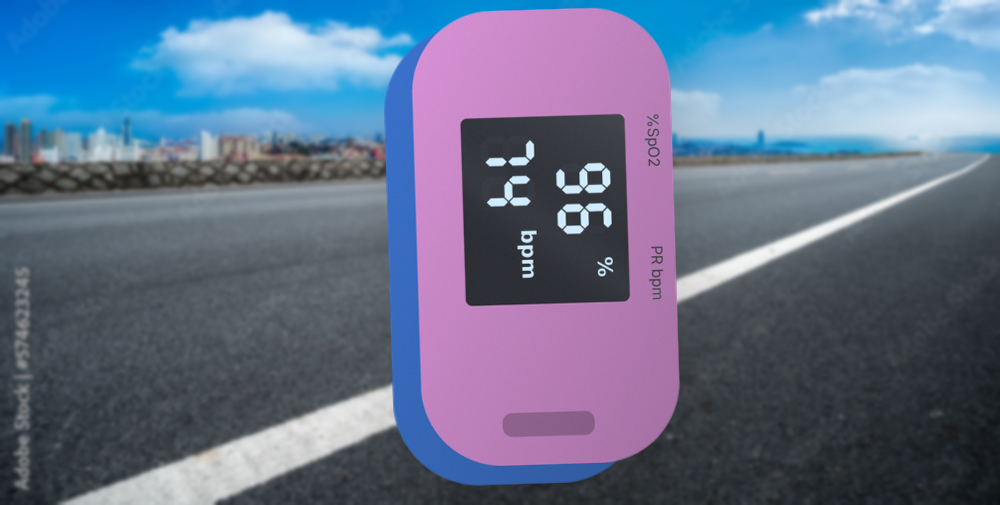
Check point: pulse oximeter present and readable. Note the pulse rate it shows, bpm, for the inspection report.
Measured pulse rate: 74 bpm
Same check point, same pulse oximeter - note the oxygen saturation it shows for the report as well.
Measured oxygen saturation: 96 %
